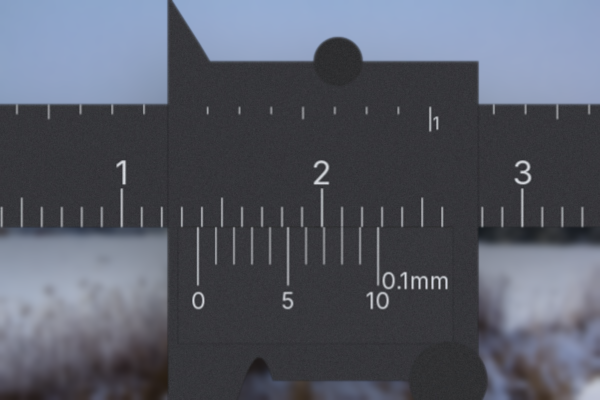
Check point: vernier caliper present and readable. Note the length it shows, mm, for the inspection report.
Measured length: 13.8 mm
